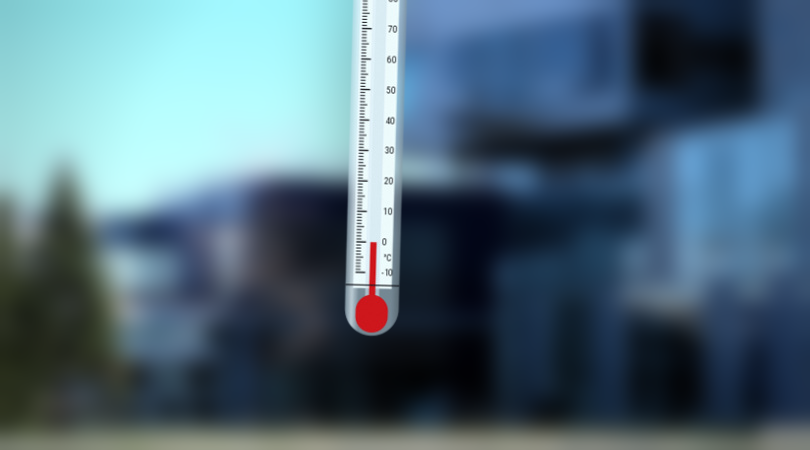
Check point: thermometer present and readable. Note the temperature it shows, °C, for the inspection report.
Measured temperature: 0 °C
